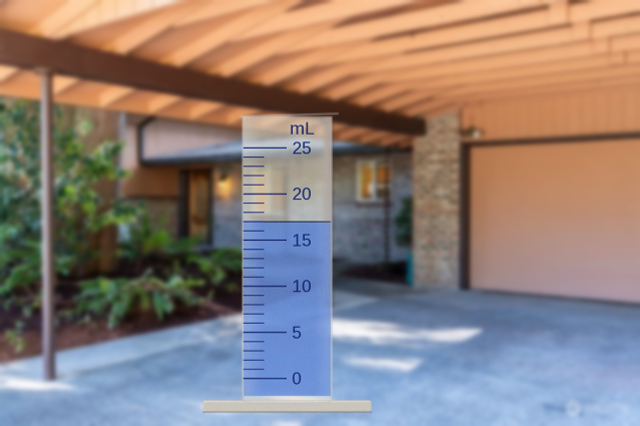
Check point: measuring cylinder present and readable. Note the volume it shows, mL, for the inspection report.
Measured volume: 17 mL
